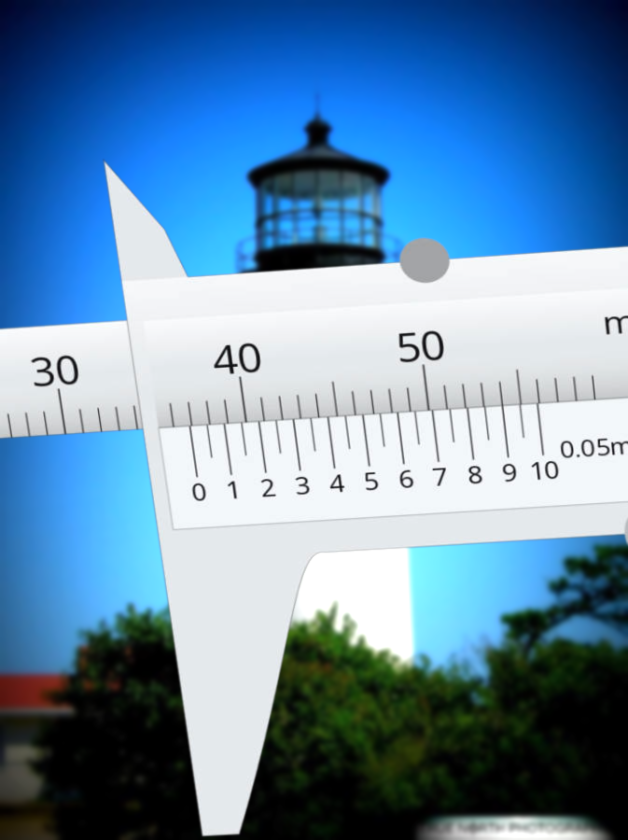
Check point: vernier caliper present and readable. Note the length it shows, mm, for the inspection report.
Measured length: 36.9 mm
